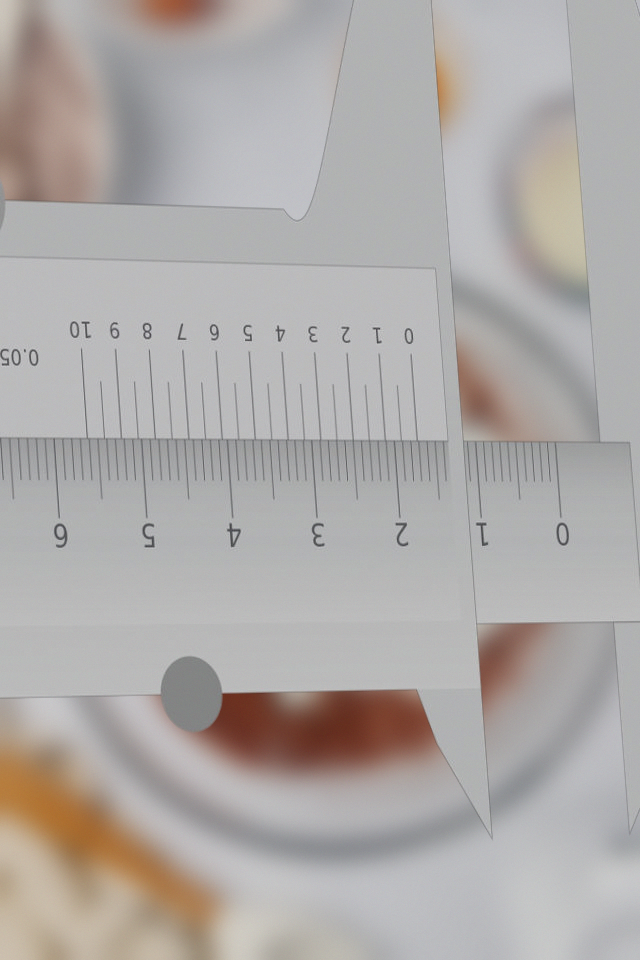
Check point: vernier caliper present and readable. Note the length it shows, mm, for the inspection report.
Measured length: 17.2 mm
